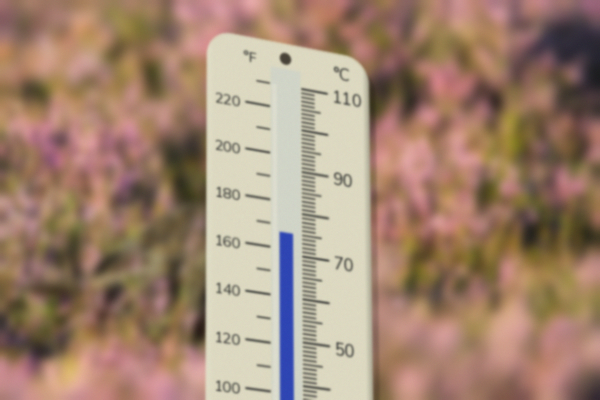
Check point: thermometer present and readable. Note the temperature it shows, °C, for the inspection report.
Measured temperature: 75 °C
